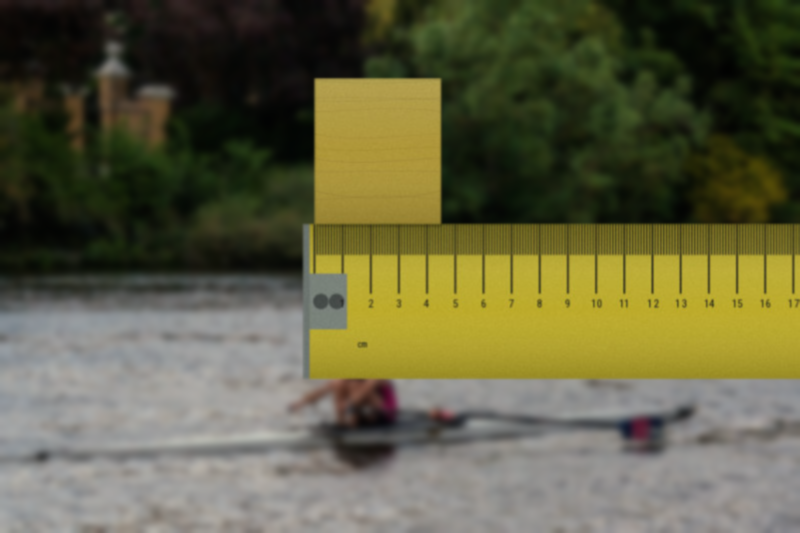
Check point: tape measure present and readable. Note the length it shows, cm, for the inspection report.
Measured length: 4.5 cm
